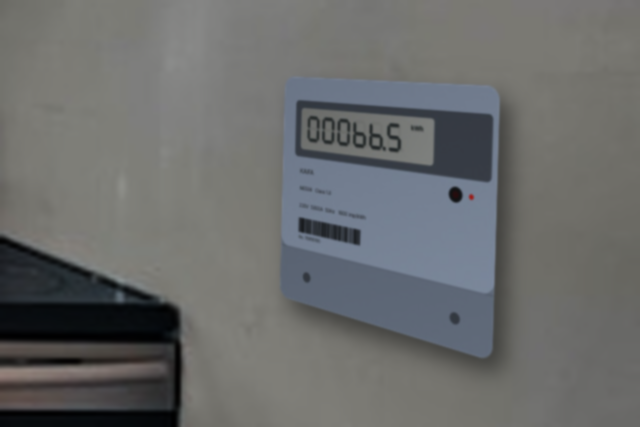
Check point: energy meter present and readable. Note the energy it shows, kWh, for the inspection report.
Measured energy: 66.5 kWh
